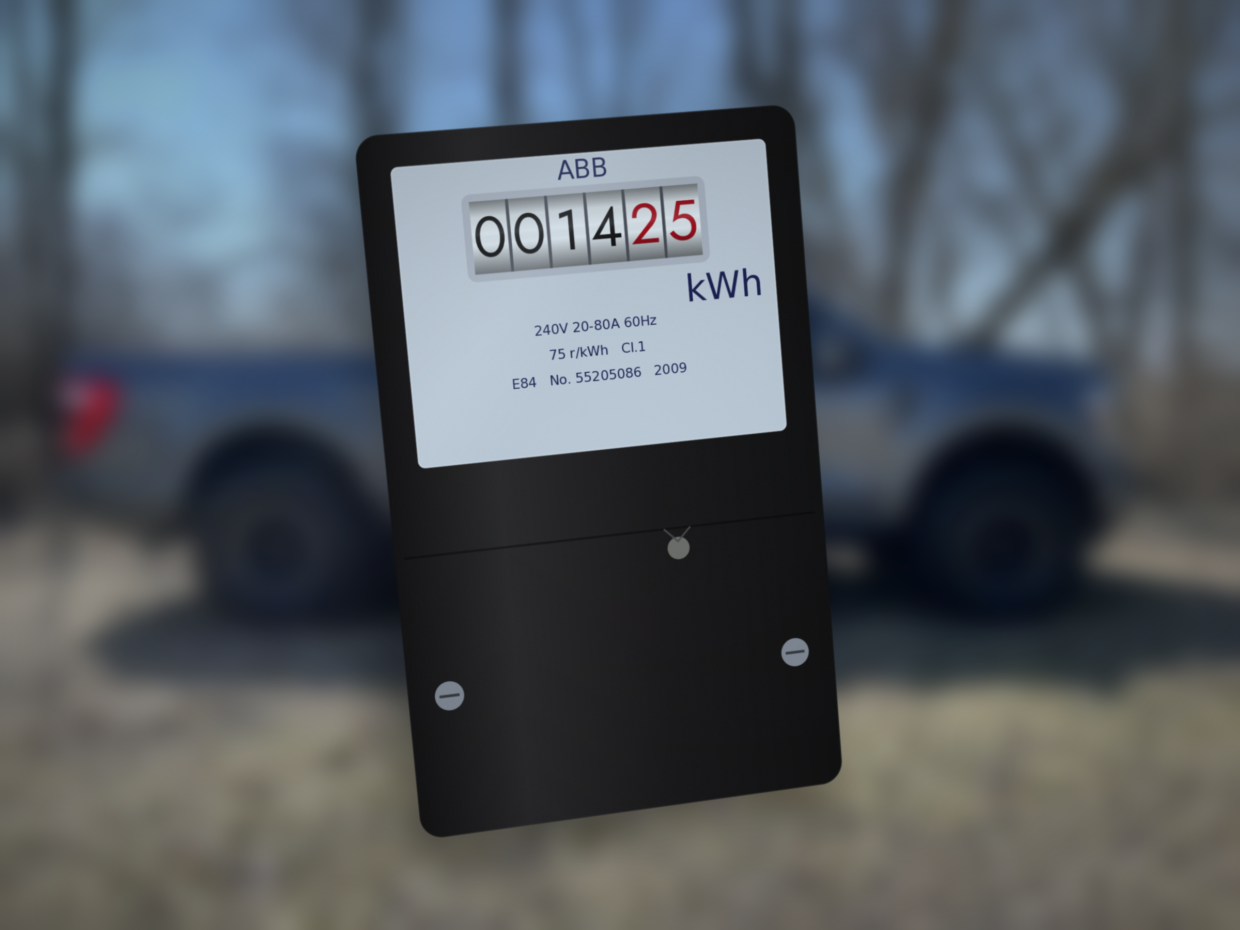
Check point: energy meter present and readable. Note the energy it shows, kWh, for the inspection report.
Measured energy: 14.25 kWh
